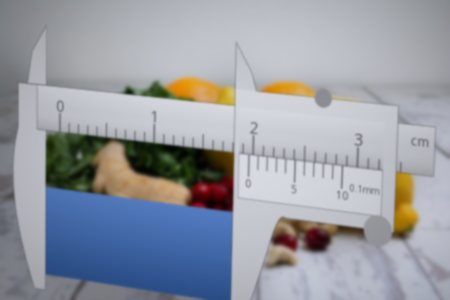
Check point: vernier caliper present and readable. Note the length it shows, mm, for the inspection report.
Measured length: 19.6 mm
